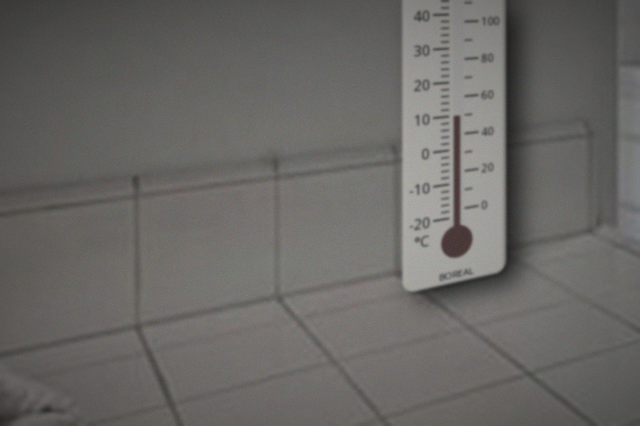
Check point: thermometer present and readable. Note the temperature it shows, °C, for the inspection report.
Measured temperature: 10 °C
